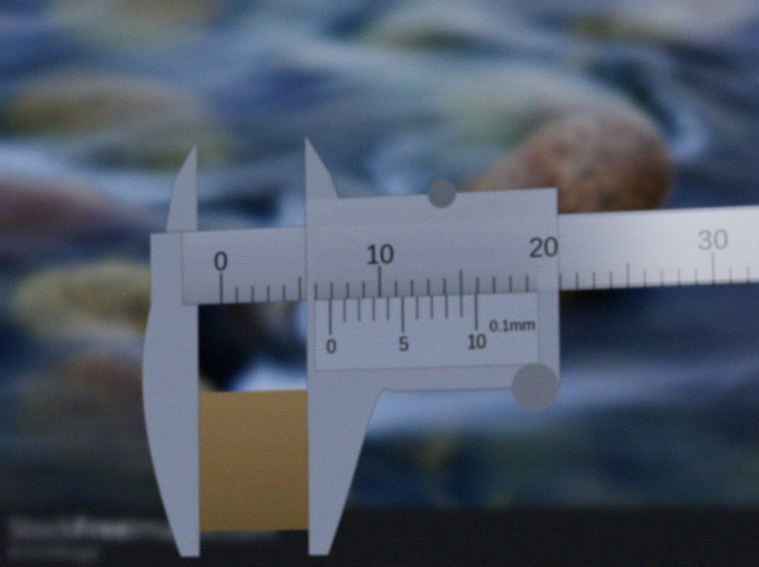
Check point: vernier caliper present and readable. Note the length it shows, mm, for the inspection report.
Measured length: 6.9 mm
